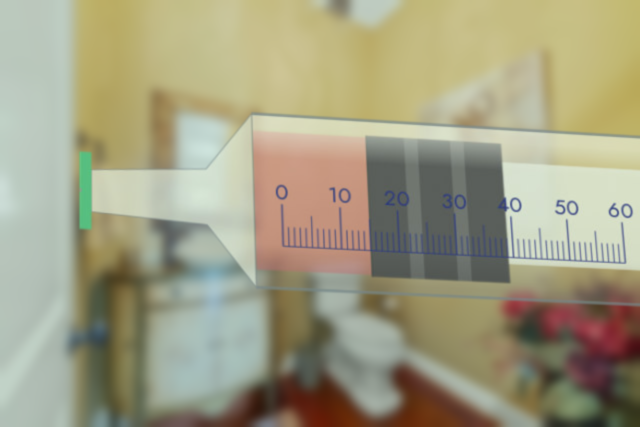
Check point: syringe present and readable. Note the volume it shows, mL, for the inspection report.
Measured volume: 15 mL
